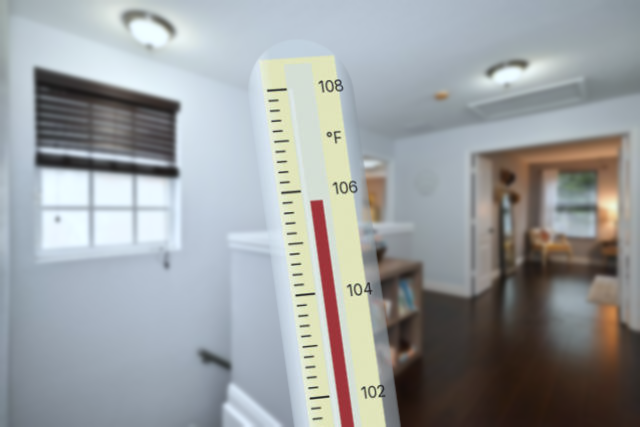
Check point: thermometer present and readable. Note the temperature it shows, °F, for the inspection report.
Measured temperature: 105.8 °F
